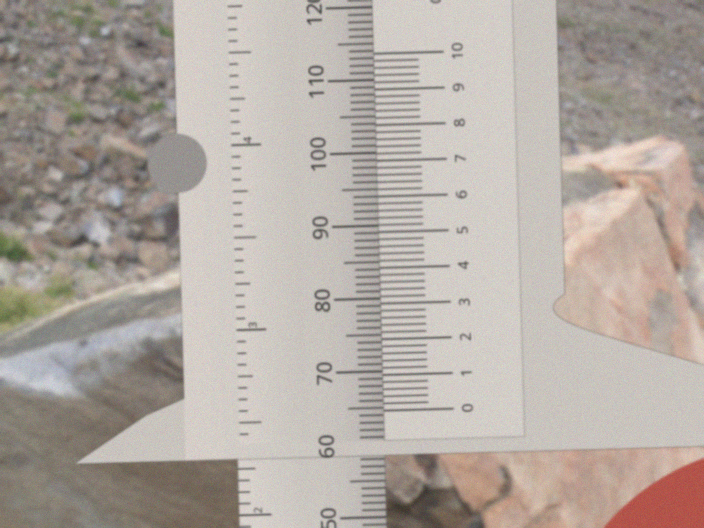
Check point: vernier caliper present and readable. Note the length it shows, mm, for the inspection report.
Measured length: 64.6 mm
